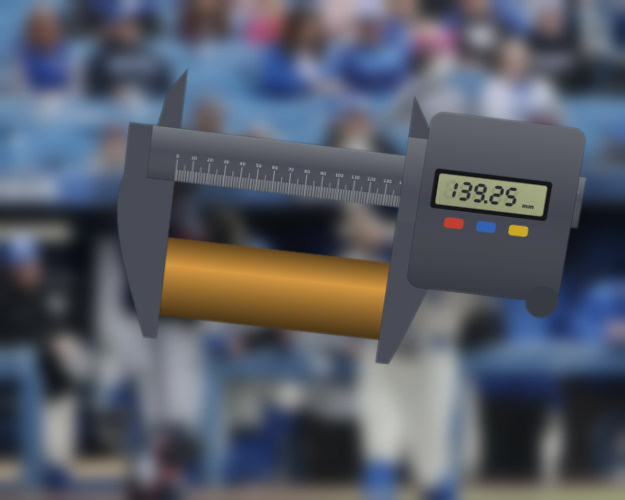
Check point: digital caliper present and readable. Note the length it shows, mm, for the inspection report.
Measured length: 139.25 mm
